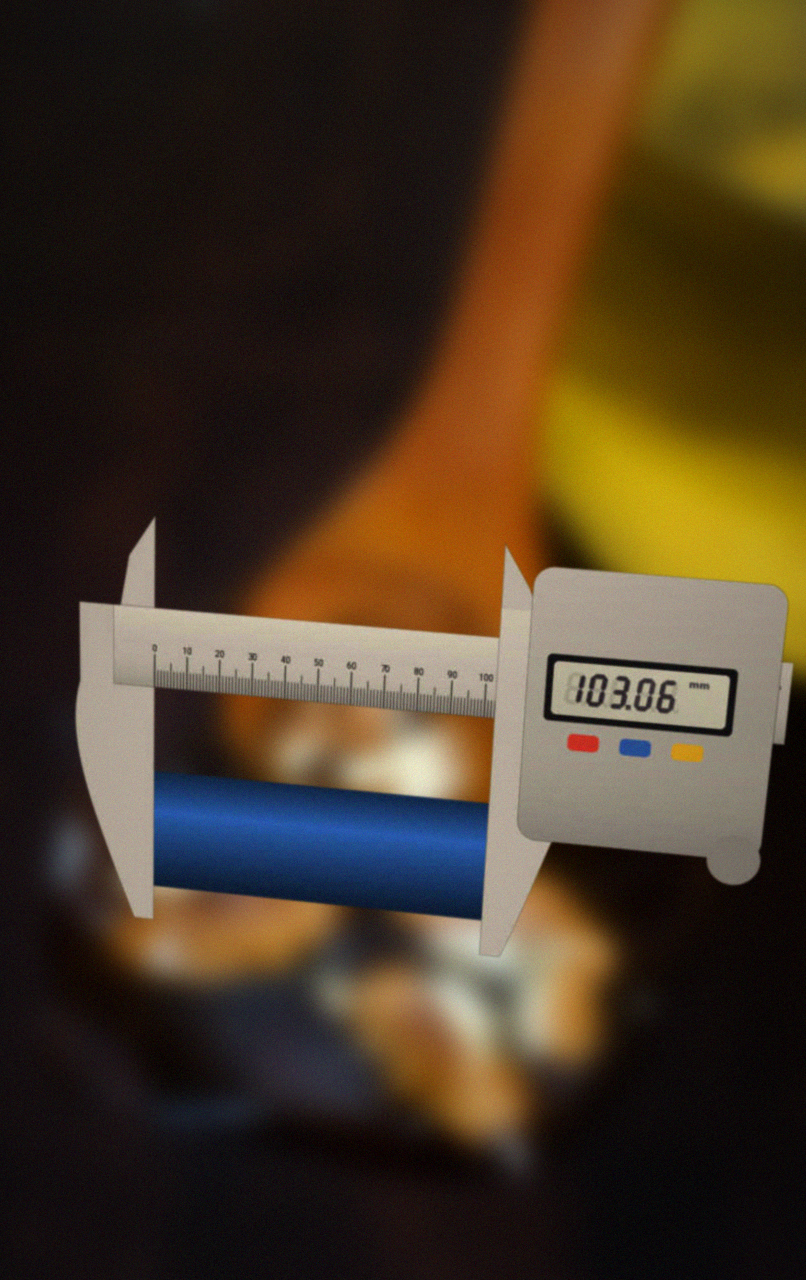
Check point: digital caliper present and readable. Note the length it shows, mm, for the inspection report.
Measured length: 103.06 mm
